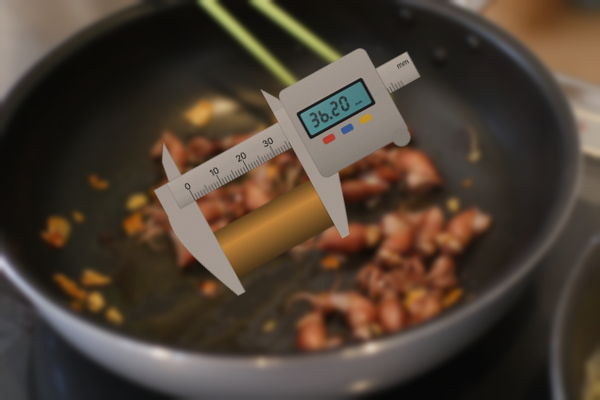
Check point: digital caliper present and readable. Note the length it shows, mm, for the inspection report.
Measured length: 36.20 mm
